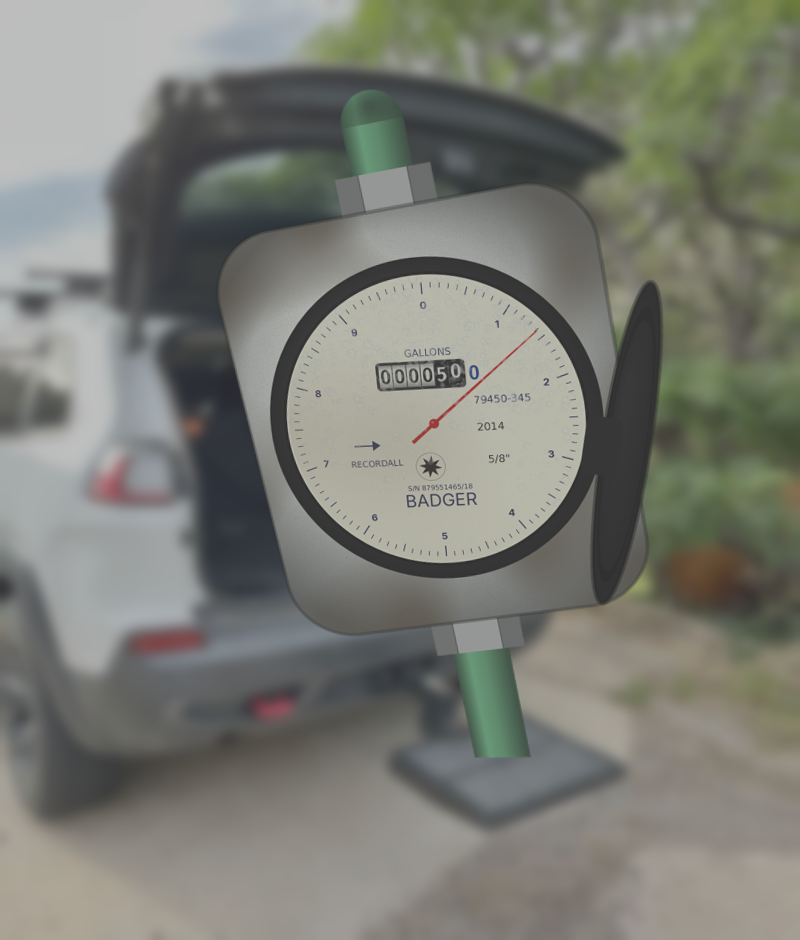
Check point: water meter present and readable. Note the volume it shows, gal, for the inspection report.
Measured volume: 501.4 gal
